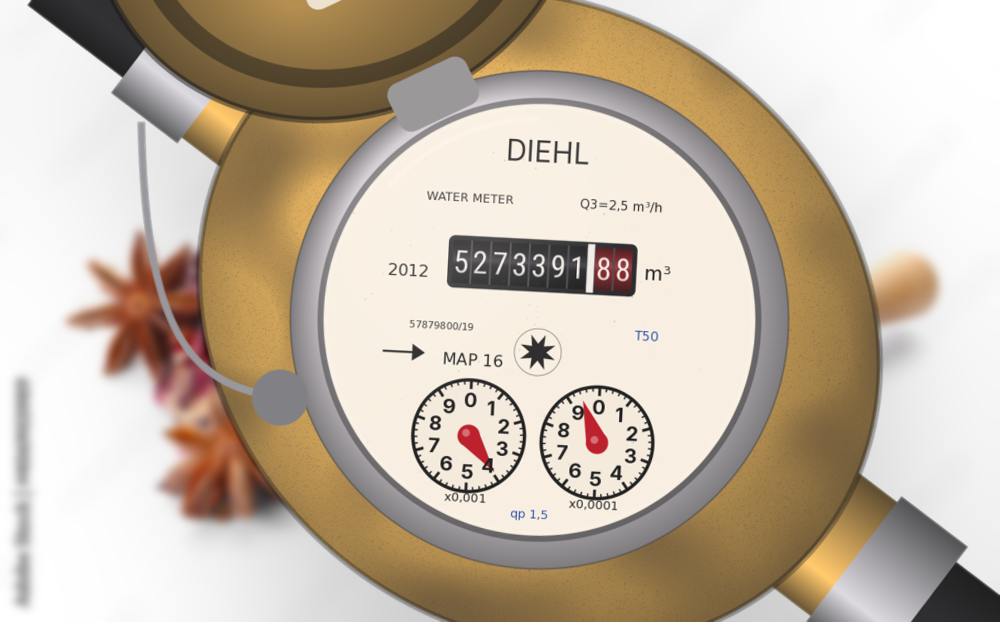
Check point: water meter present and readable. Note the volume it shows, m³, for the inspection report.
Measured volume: 5273391.8839 m³
